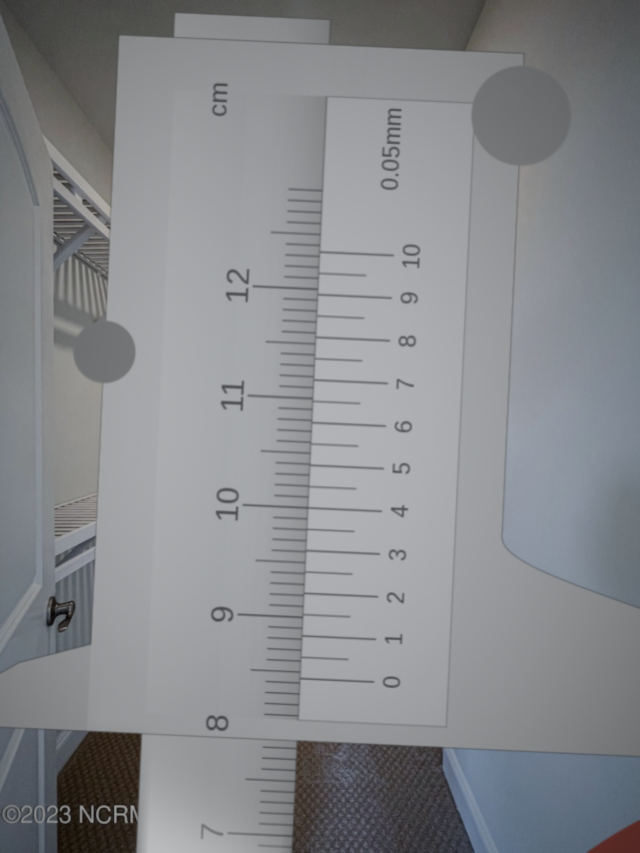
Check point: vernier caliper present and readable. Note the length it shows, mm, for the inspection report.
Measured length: 84.4 mm
